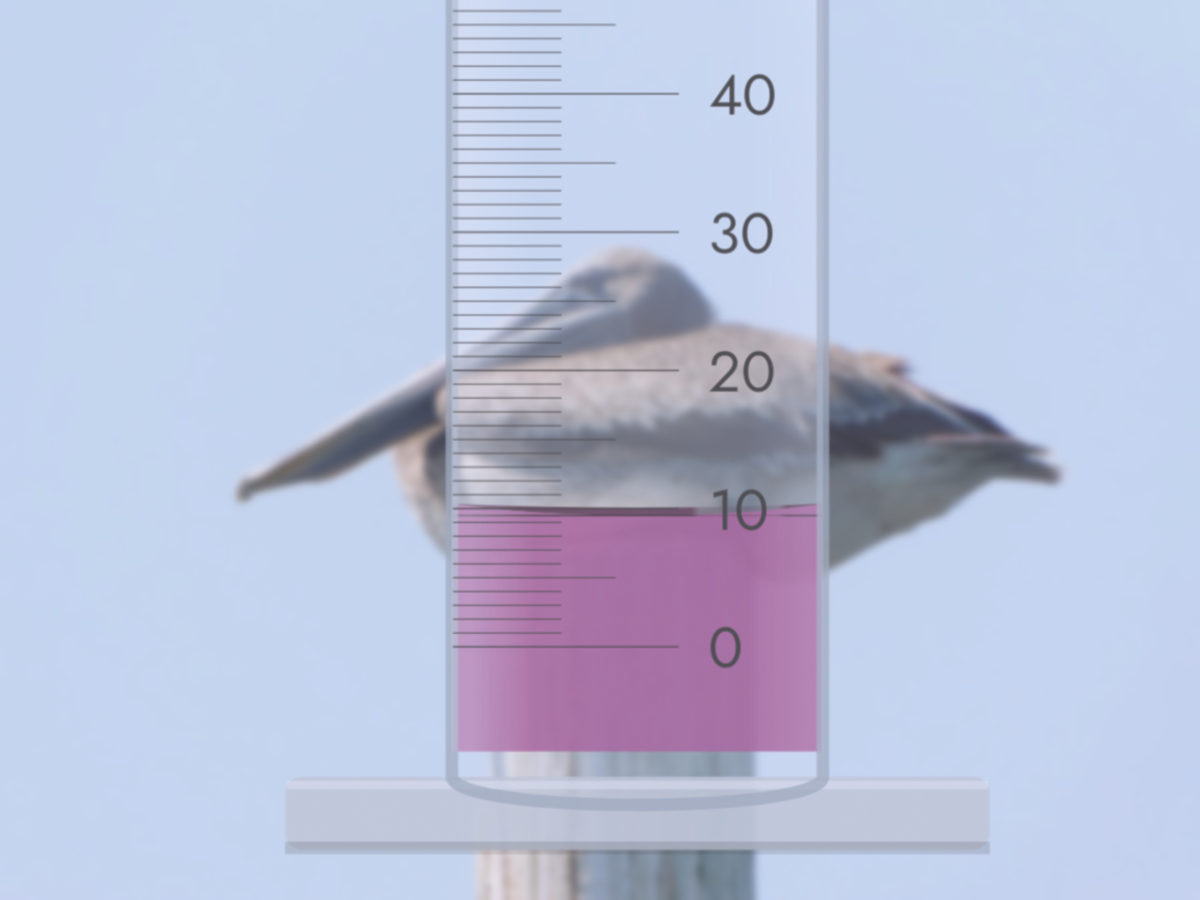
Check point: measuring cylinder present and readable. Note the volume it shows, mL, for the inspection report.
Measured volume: 9.5 mL
